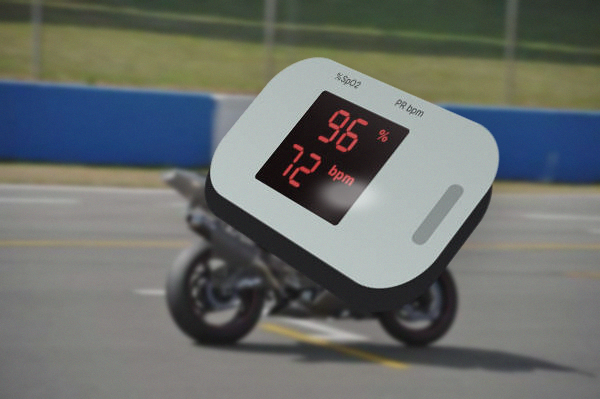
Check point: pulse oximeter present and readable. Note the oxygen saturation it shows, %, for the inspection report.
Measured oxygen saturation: 96 %
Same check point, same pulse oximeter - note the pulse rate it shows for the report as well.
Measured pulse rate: 72 bpm
